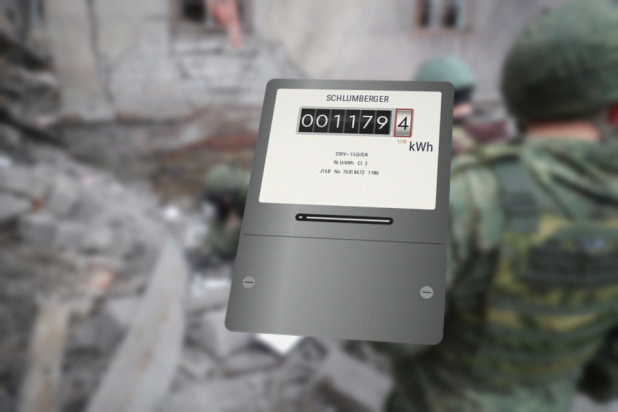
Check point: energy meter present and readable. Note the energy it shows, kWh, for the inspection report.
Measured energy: 1179.4 kWh
